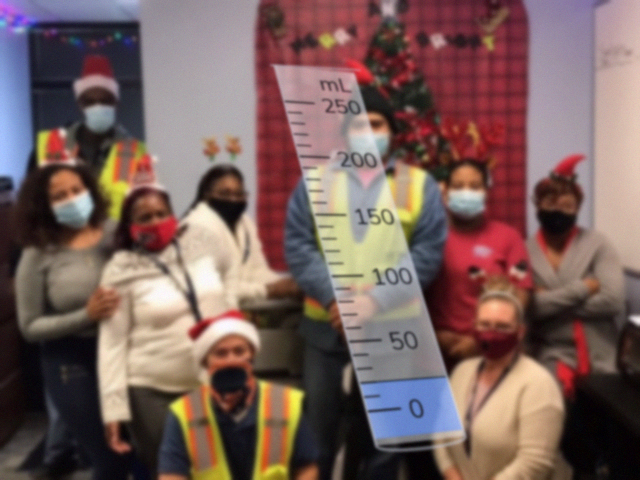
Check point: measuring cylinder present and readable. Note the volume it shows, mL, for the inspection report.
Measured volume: 20 mL
